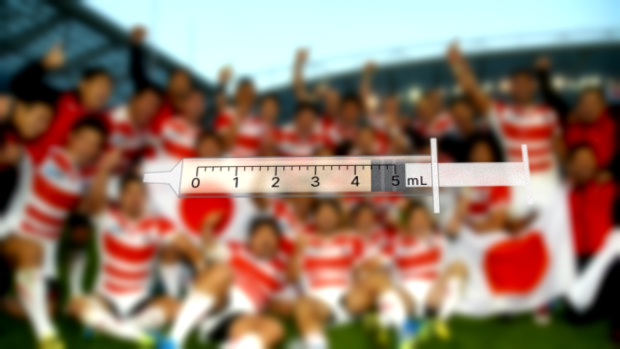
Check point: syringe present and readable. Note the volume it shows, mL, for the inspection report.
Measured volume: 4.4 mL
